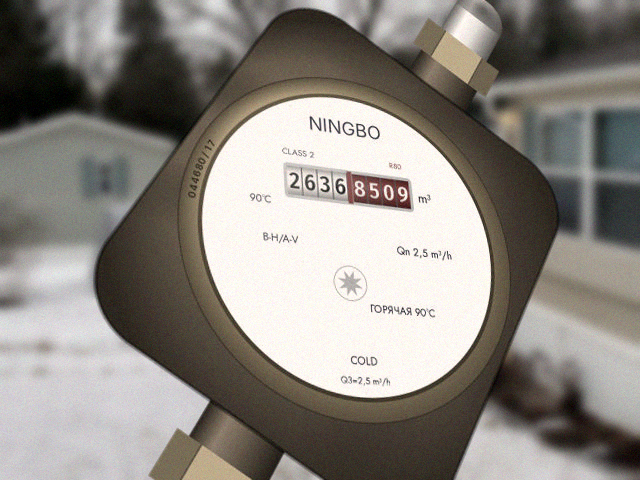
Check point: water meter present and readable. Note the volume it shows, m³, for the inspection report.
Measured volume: 2636.8509 m³
